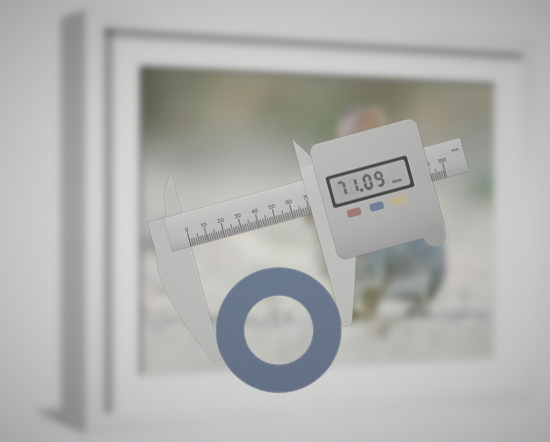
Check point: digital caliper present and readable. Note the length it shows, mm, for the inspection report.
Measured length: 71.09 mm
